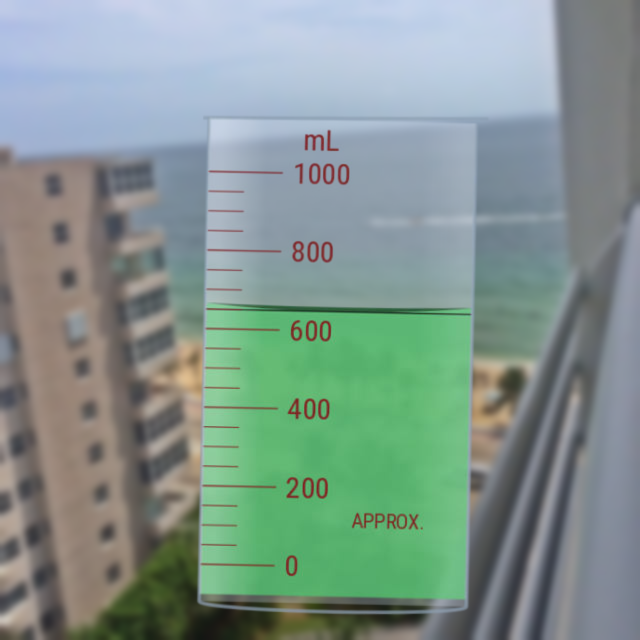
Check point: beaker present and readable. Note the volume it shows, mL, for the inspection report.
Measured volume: 650 mL
